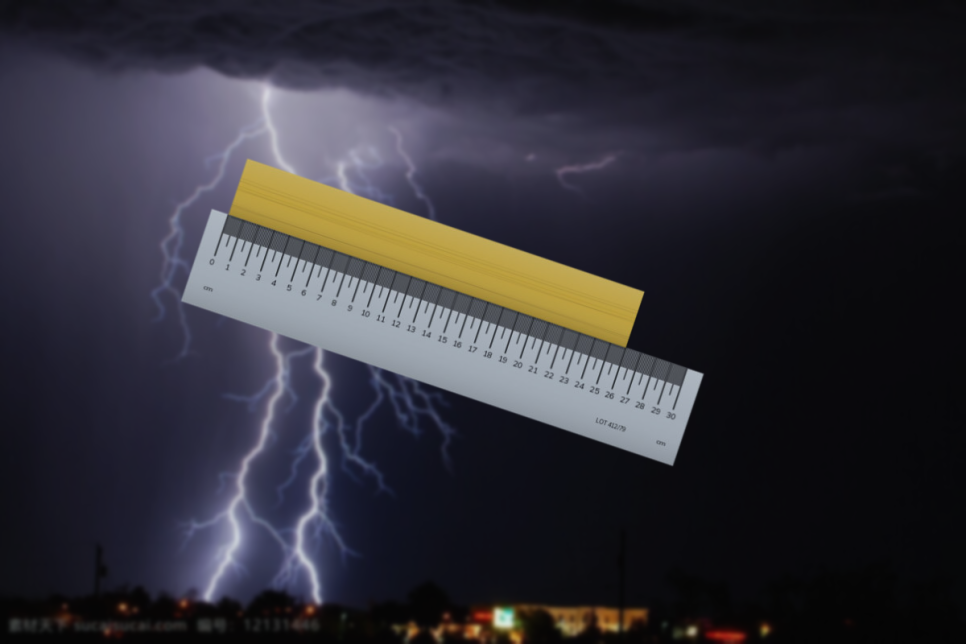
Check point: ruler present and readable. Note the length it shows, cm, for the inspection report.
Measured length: 26 cm
